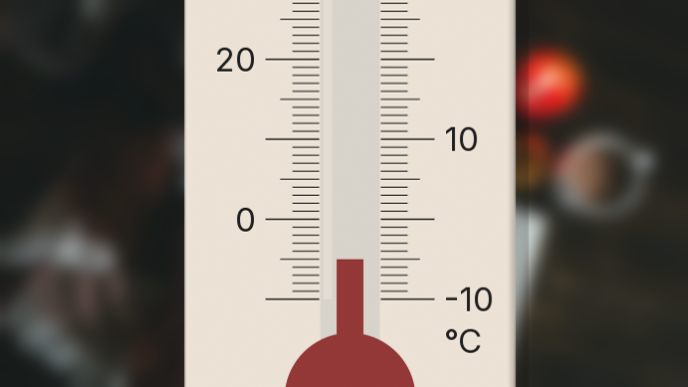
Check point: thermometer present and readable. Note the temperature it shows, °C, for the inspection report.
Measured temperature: -5 °C
